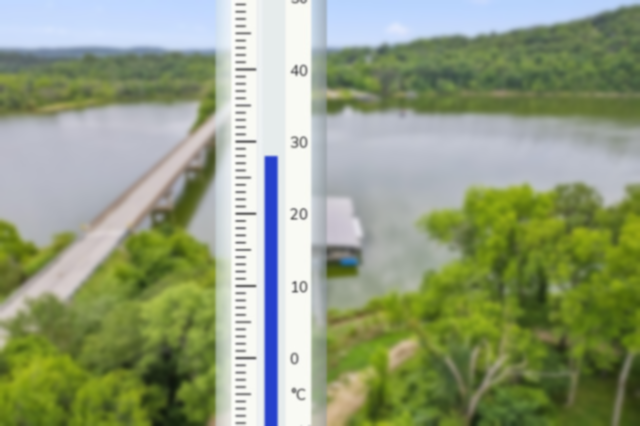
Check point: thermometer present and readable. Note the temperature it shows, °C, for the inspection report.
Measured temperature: 28 °C
